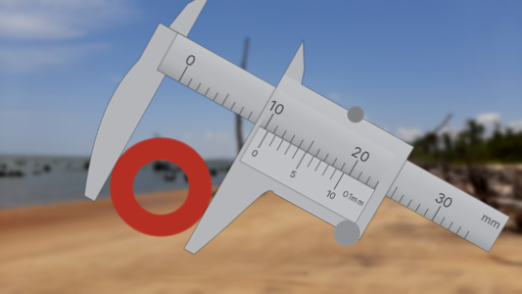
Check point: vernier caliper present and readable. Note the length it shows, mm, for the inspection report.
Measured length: 10.4 mm
